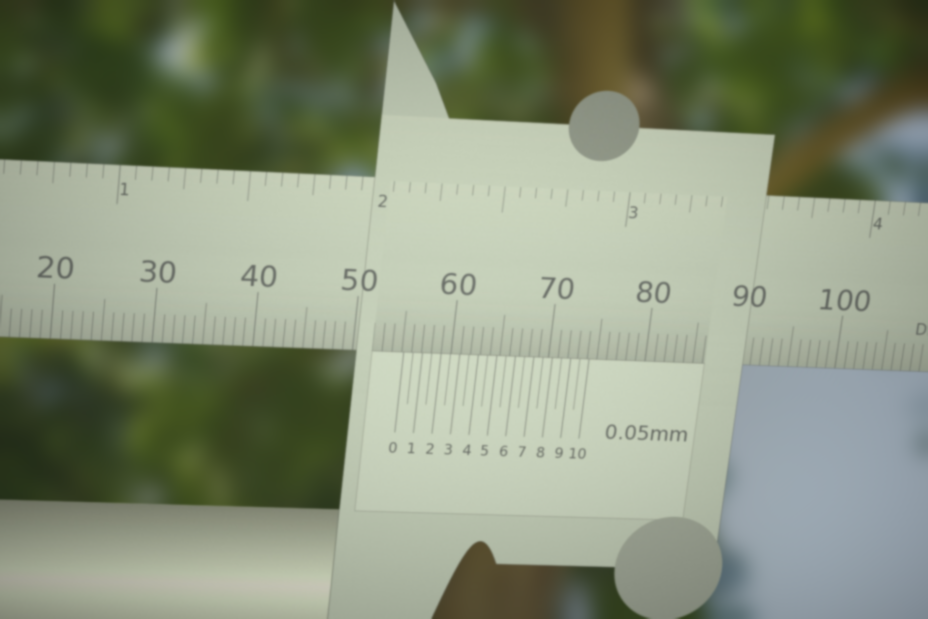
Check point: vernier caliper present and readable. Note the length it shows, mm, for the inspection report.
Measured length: 55.2 mm
